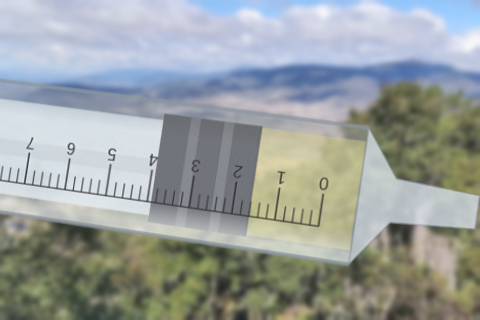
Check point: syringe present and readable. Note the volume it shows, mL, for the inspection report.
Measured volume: 1.6 mL
